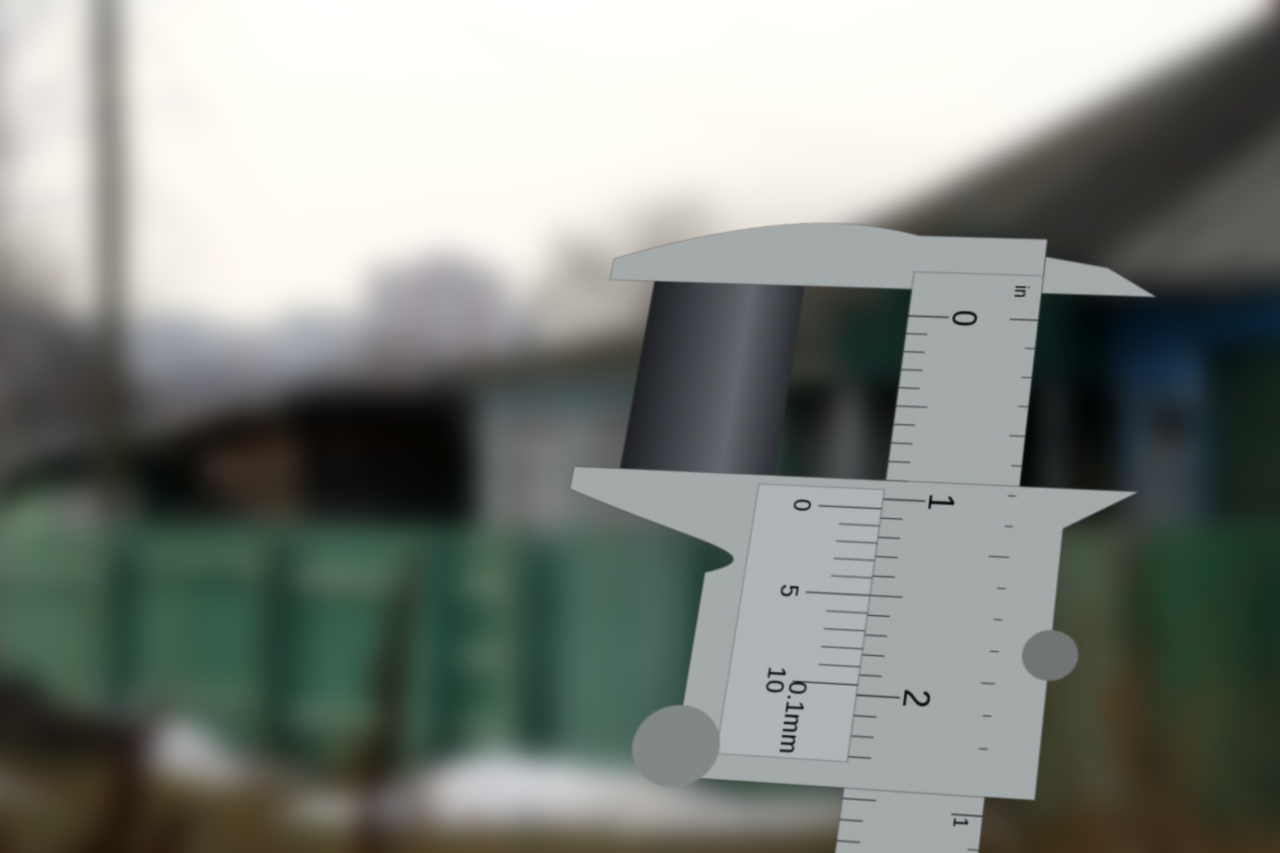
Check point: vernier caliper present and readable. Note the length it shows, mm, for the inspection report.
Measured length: 10.5 mm
